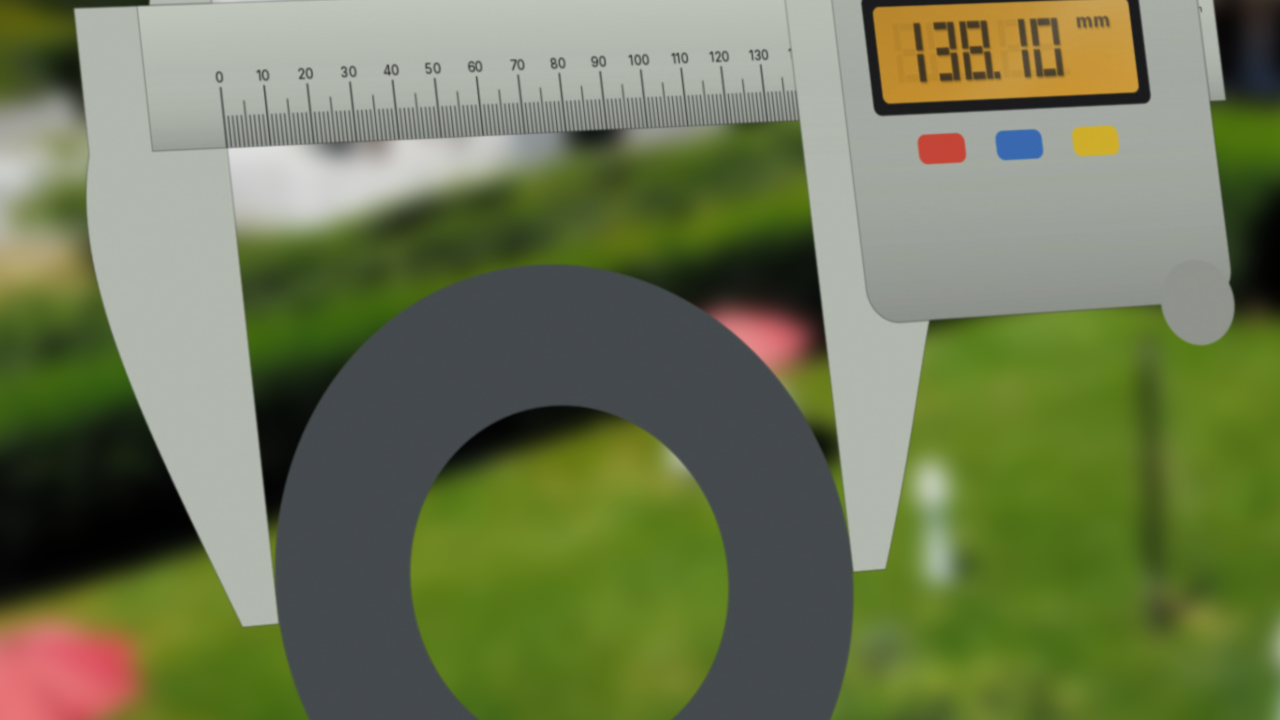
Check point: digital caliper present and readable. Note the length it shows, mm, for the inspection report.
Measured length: 138.10 mm
